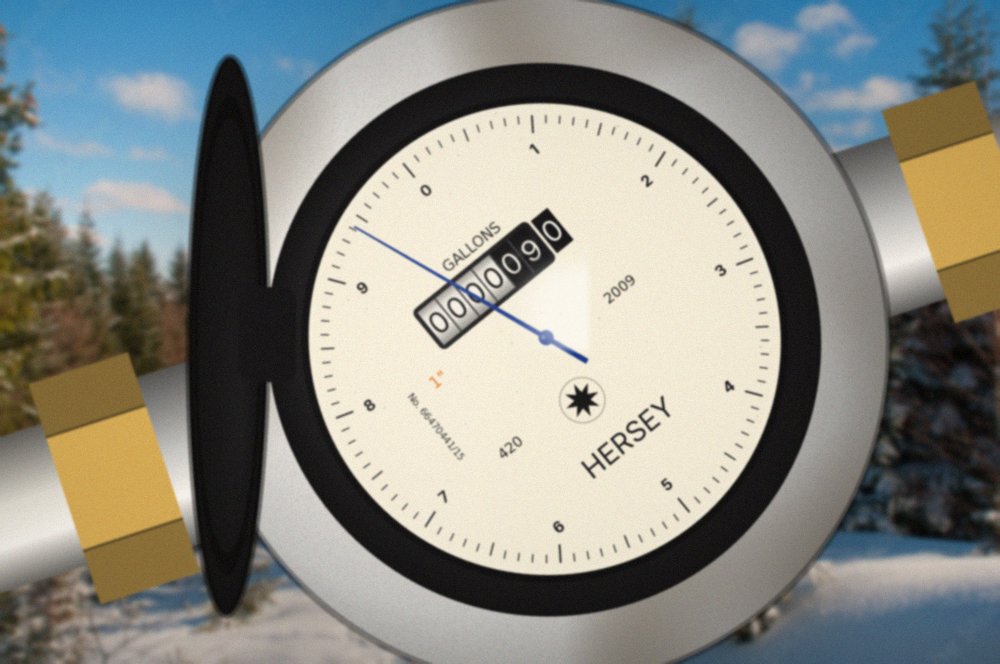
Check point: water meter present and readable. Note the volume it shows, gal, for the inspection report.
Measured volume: 89.4 gal
